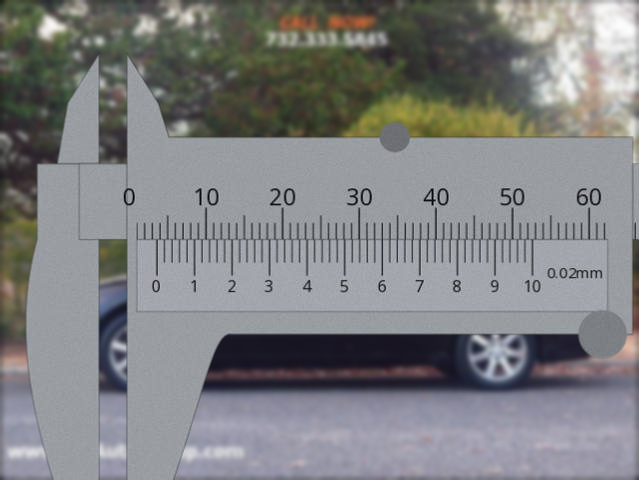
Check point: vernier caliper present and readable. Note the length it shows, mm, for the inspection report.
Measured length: 3.6 mm
